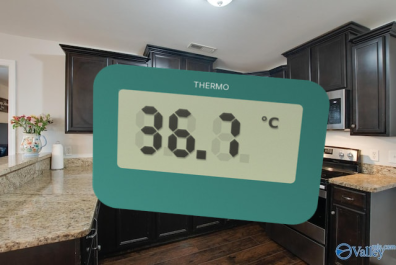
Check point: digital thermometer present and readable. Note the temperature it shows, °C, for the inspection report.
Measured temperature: 36.7 °C
